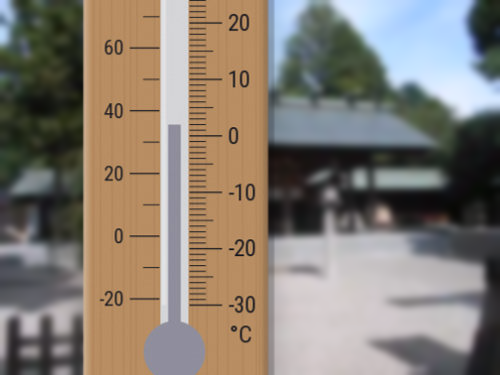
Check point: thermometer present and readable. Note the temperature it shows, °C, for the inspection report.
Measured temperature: 2 °C
